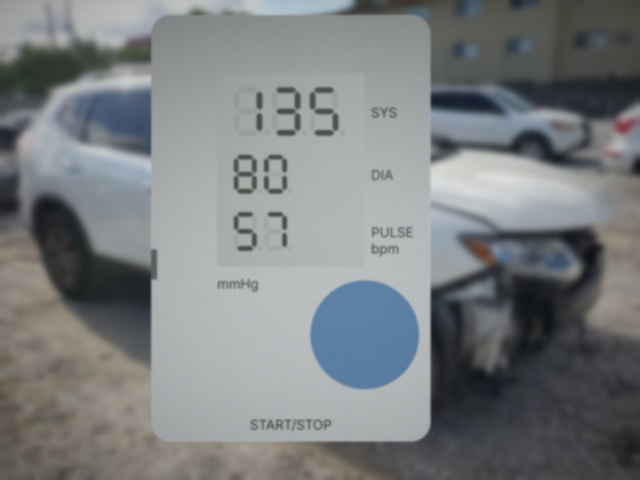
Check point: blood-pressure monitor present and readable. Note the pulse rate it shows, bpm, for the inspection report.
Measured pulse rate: 57 bpm
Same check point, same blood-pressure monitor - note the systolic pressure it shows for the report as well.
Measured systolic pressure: 135 mmHg
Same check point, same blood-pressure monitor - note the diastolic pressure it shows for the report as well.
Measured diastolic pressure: 80 mmHg
